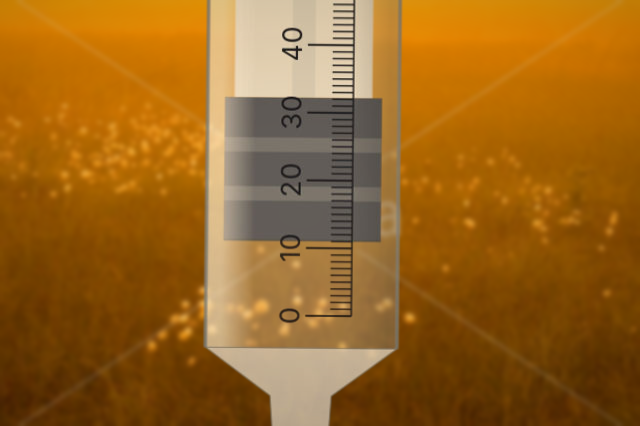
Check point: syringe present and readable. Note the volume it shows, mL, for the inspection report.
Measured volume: 11 mL
